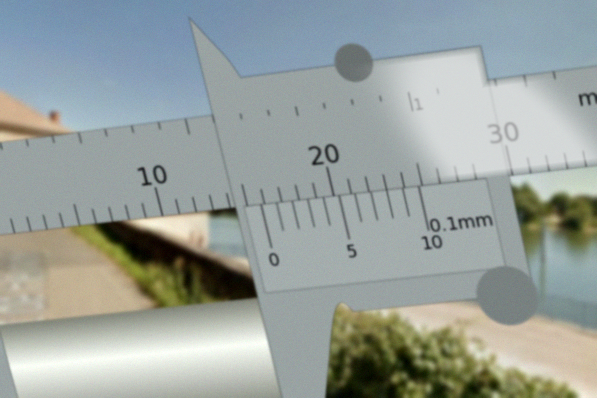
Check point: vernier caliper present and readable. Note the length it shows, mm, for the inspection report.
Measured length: 15.8 mm
